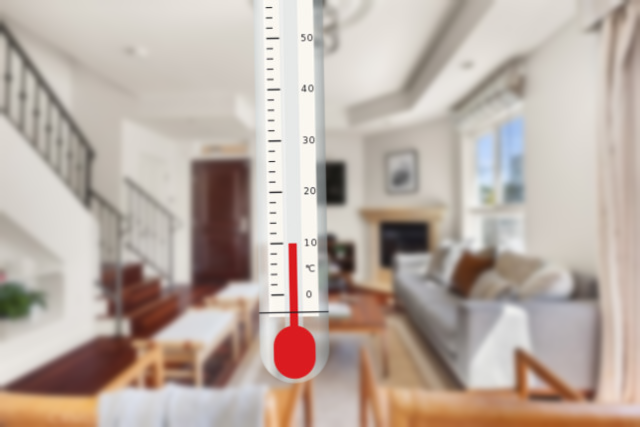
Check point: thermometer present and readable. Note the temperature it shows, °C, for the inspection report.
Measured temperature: 10 °C
